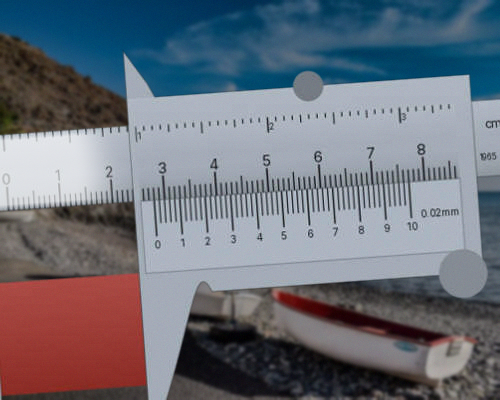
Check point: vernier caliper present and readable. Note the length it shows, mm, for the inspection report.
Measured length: 28.0 mm
